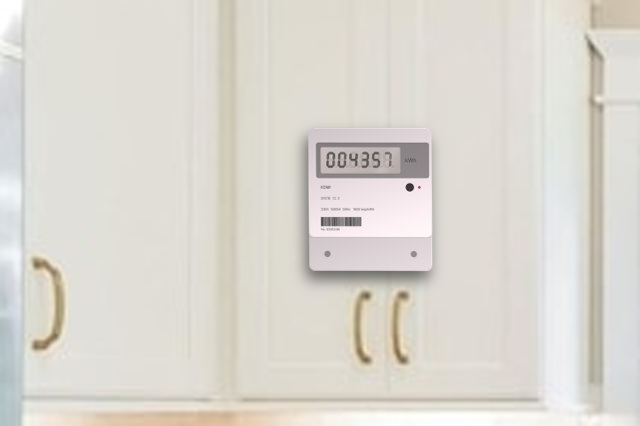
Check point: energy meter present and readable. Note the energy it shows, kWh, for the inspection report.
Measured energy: 4357 kWh
